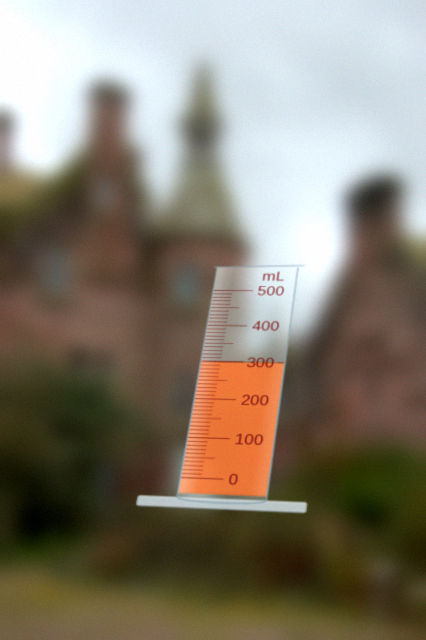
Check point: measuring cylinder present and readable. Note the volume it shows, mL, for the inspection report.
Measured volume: 300 mL
